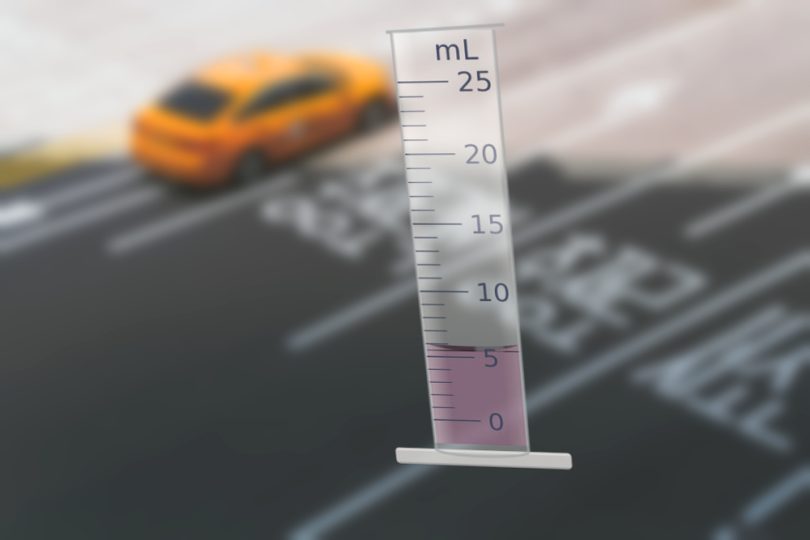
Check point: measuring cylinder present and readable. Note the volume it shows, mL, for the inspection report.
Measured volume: 5.5 mL
